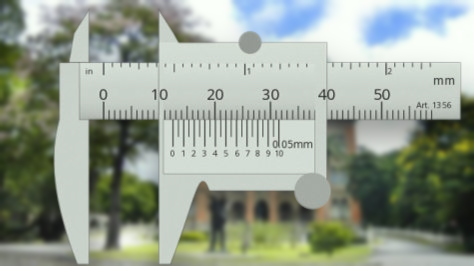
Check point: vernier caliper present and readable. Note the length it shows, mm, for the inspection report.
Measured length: 12.5 mm
